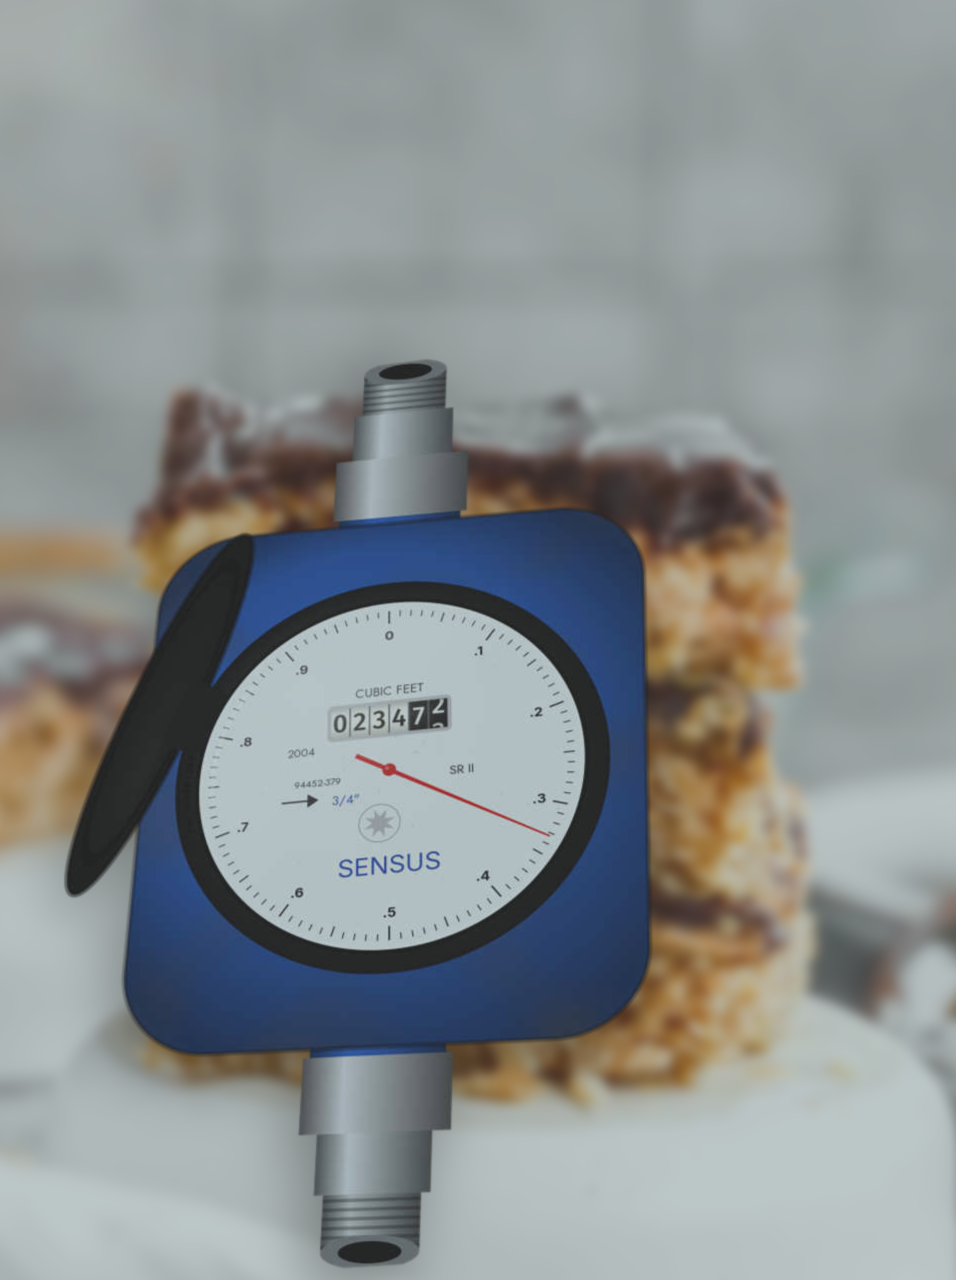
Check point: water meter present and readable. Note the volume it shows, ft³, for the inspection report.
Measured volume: 23472.33 ft³
